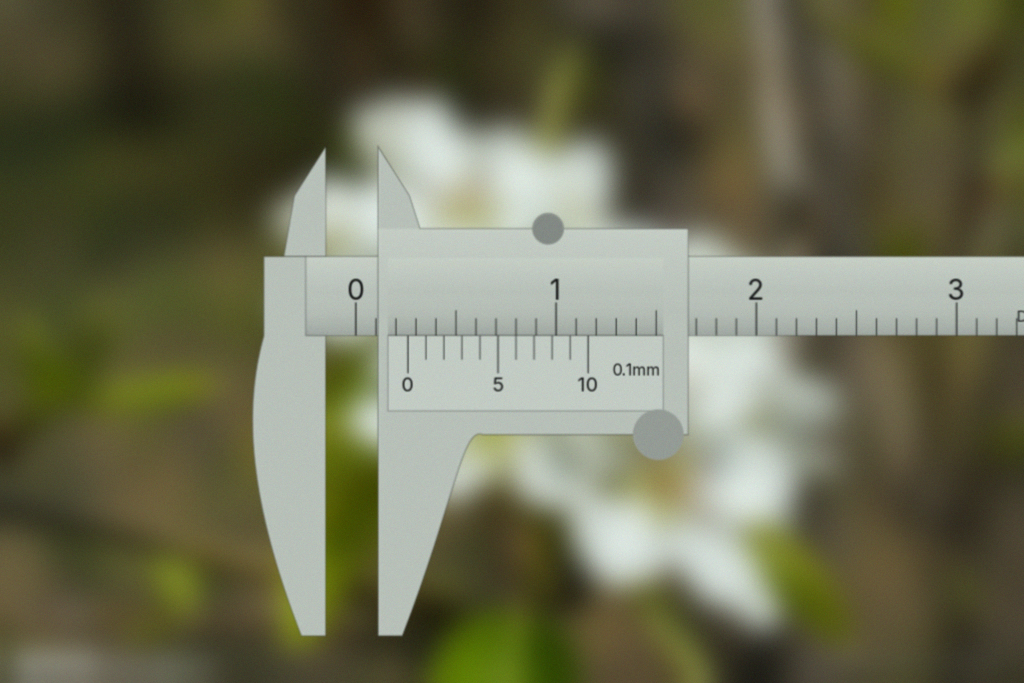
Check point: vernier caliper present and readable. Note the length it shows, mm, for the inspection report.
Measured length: 2.6 mm
